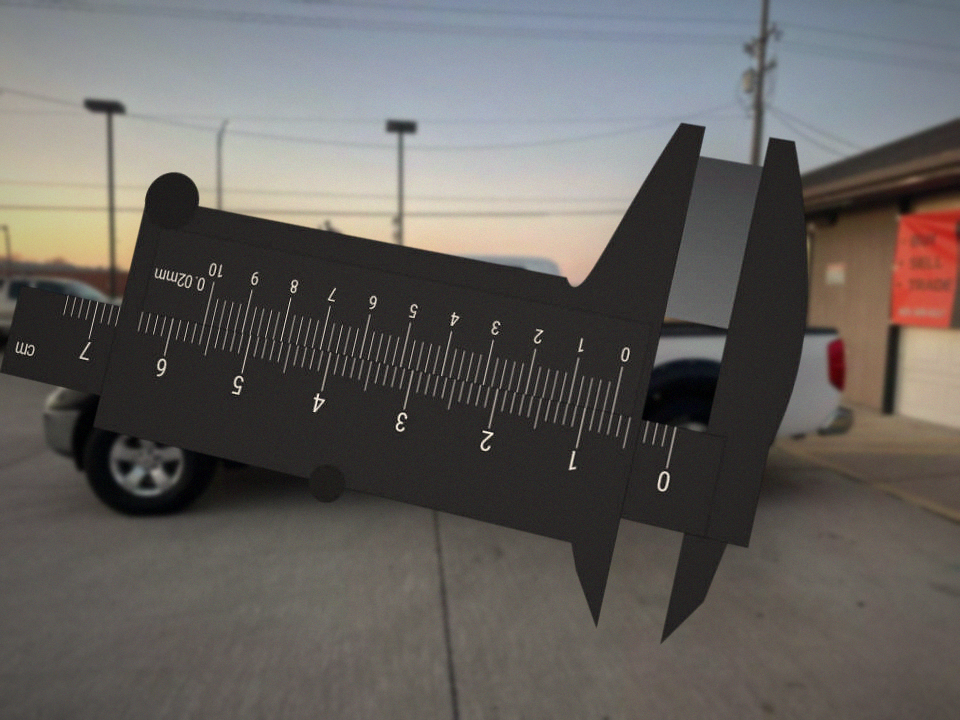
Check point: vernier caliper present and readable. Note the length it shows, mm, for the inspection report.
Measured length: 7.0 mm
